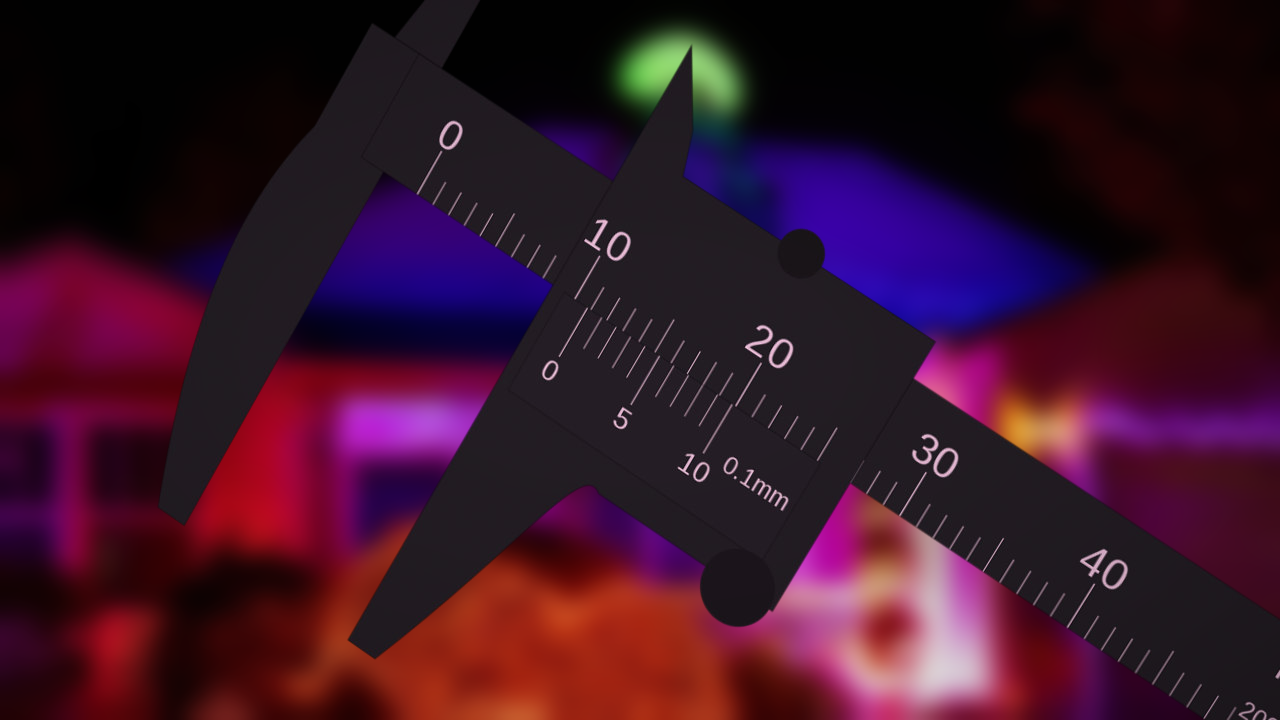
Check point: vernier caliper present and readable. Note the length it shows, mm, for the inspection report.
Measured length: 10.8 mm
